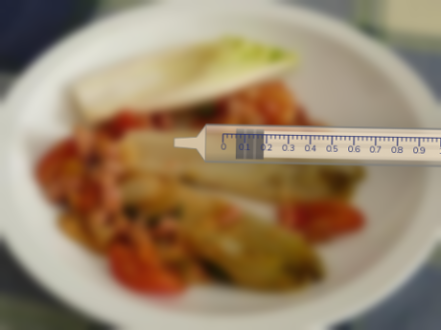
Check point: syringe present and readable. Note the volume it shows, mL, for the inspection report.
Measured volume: 0.06 mL
